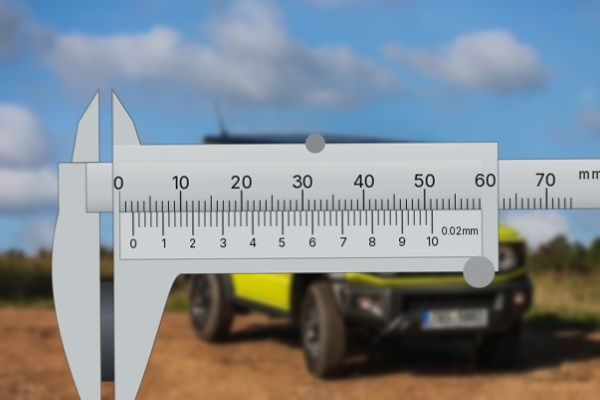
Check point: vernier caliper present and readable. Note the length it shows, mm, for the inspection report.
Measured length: 2.2 mm
